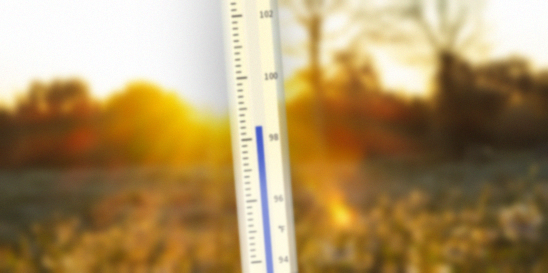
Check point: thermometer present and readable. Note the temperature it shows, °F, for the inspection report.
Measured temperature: 98.4 °F
